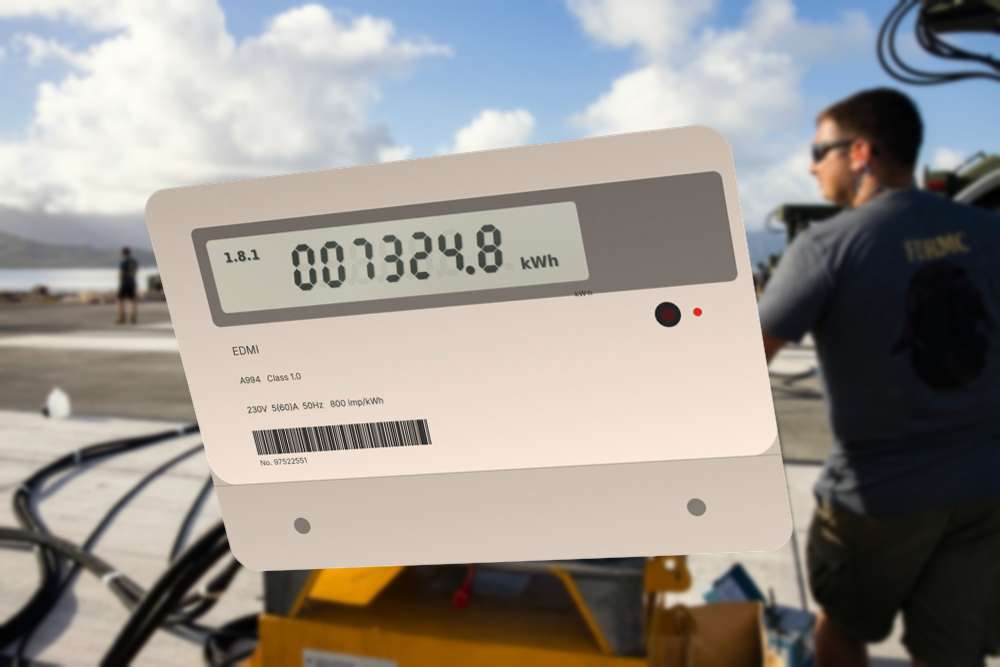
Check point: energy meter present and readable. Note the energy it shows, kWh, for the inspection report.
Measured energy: 7324.8 kWh
